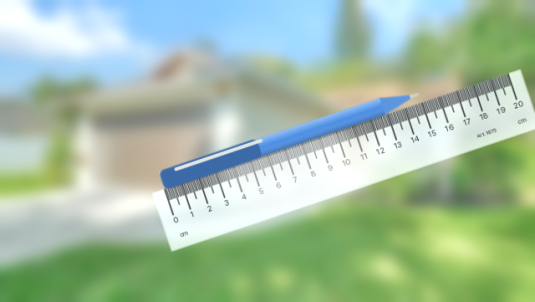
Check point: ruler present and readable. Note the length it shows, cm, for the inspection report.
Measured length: 15 cm
